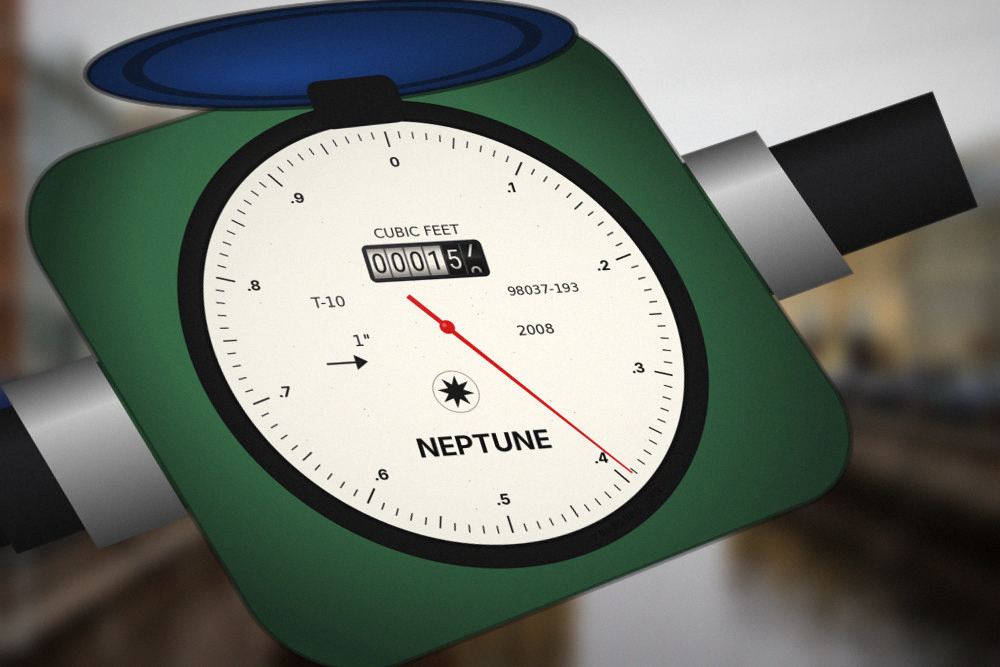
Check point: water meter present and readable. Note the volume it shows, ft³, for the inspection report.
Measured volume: 157.39 ft³
